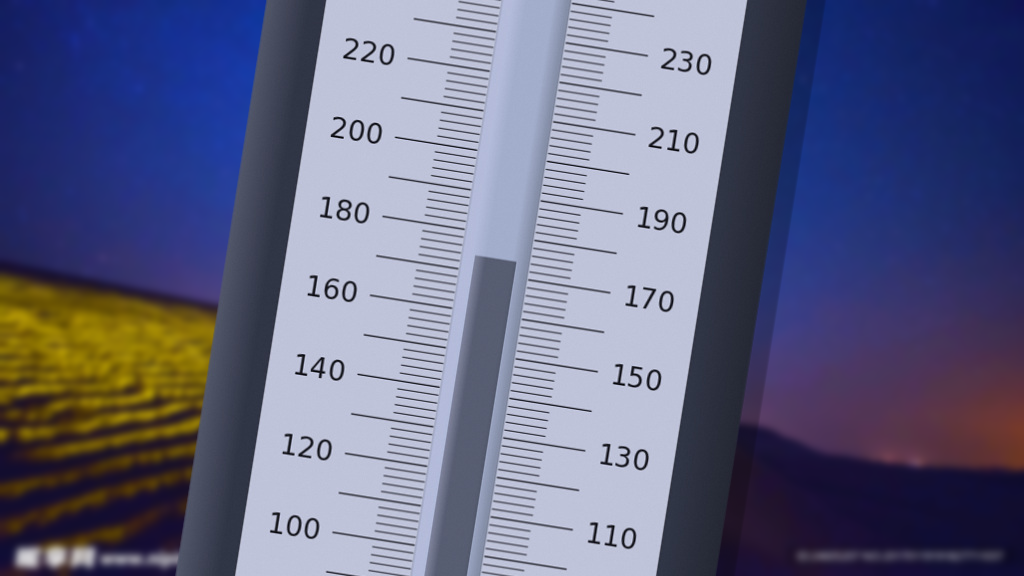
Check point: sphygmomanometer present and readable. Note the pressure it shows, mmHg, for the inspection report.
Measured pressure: 174 mmHg
